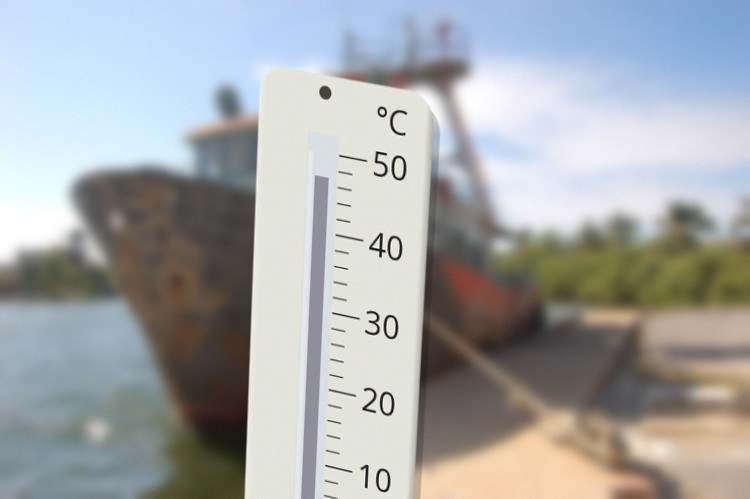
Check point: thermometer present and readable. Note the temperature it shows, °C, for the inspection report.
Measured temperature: 47 °C
